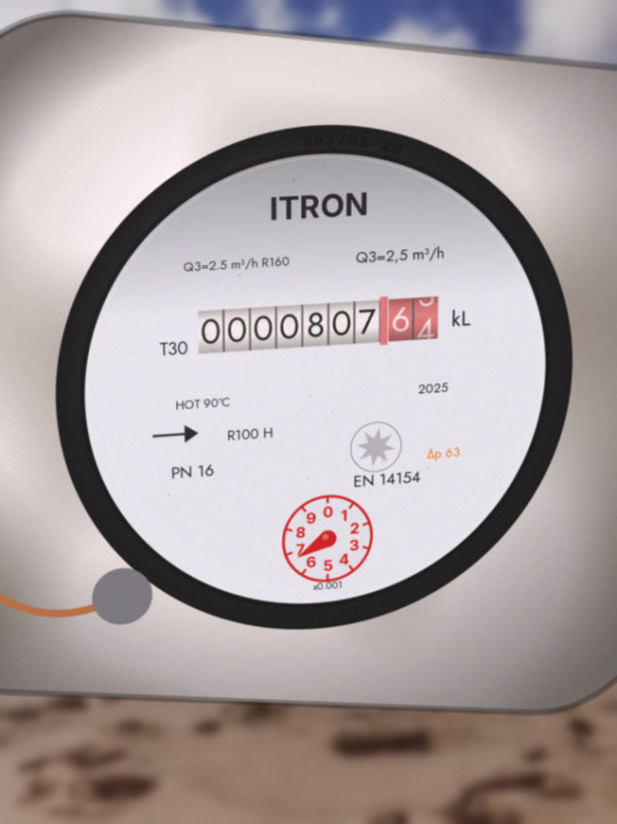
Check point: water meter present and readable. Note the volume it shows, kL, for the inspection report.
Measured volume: 807.636 kL
